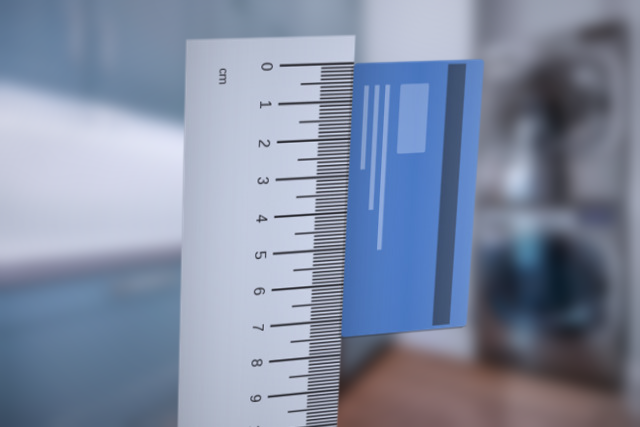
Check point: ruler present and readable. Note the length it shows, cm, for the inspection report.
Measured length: 7.5 cm
